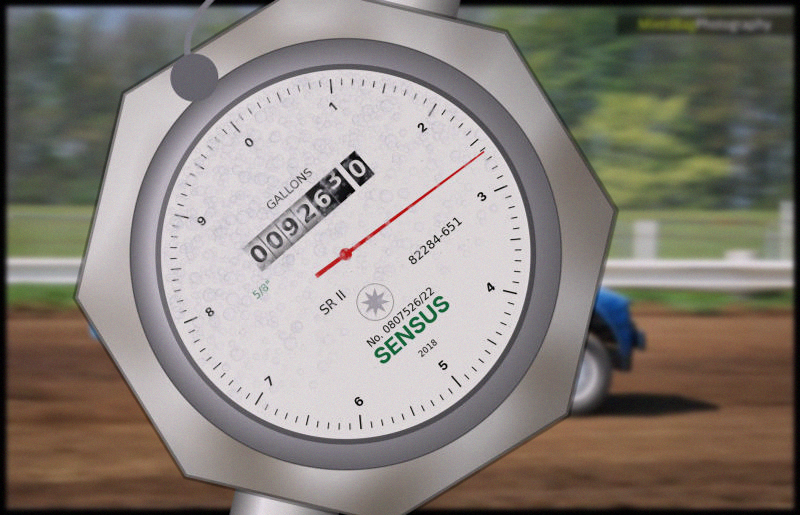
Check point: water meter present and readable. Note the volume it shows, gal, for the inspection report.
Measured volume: 92632.6 gal
